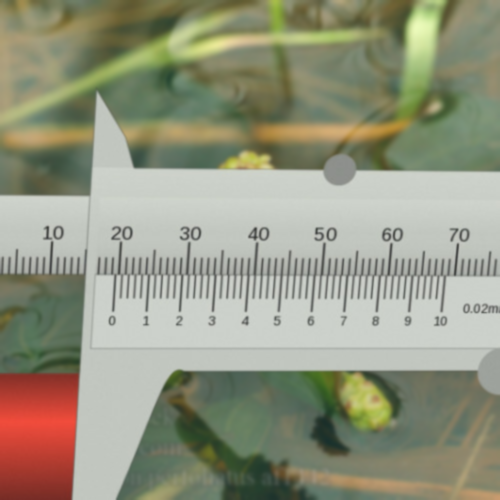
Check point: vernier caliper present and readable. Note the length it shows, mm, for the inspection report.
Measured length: 19.5 mm
